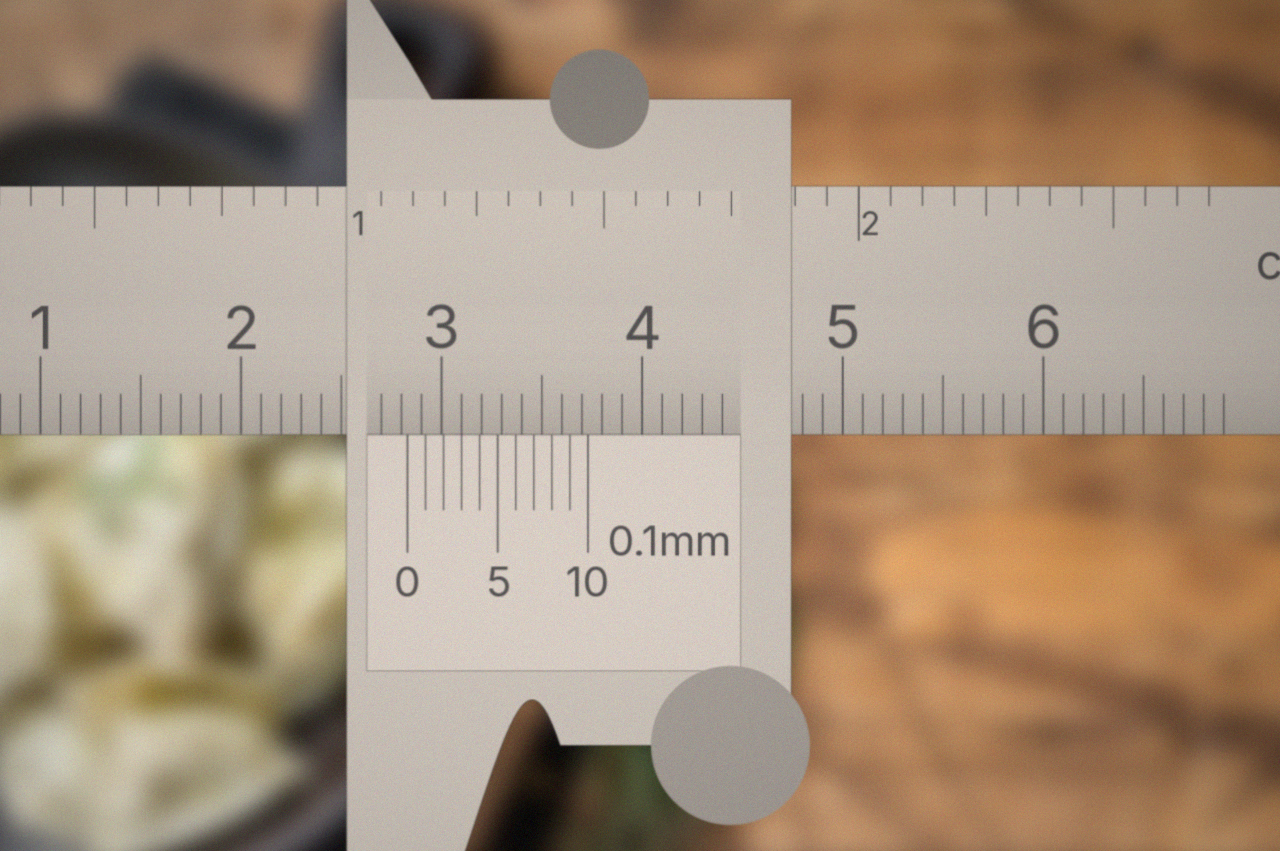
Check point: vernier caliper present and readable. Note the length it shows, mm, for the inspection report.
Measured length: 28.3 mm
